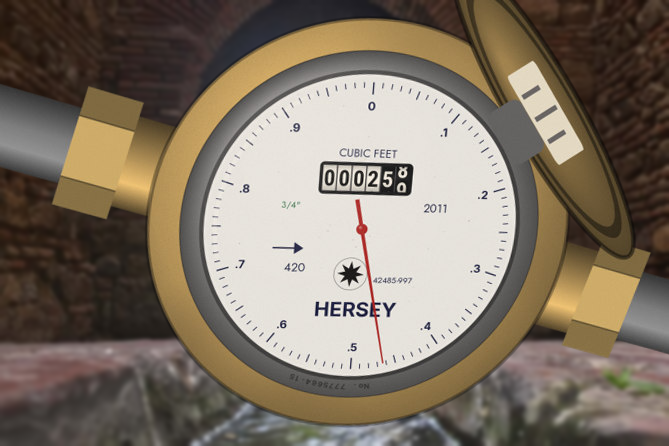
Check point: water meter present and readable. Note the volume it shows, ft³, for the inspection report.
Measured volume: 258.46 ft³
